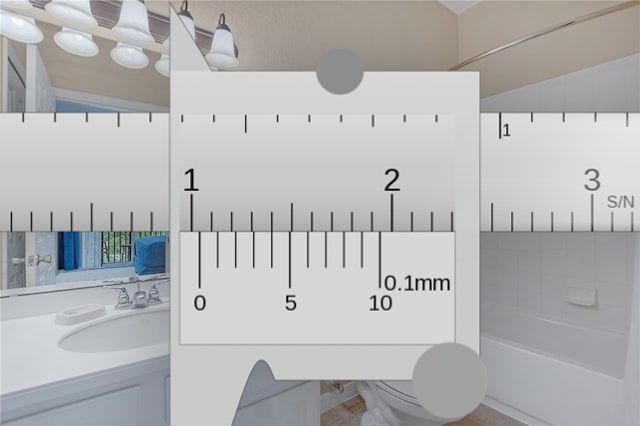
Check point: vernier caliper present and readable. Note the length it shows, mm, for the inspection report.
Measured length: 10.4 mm
